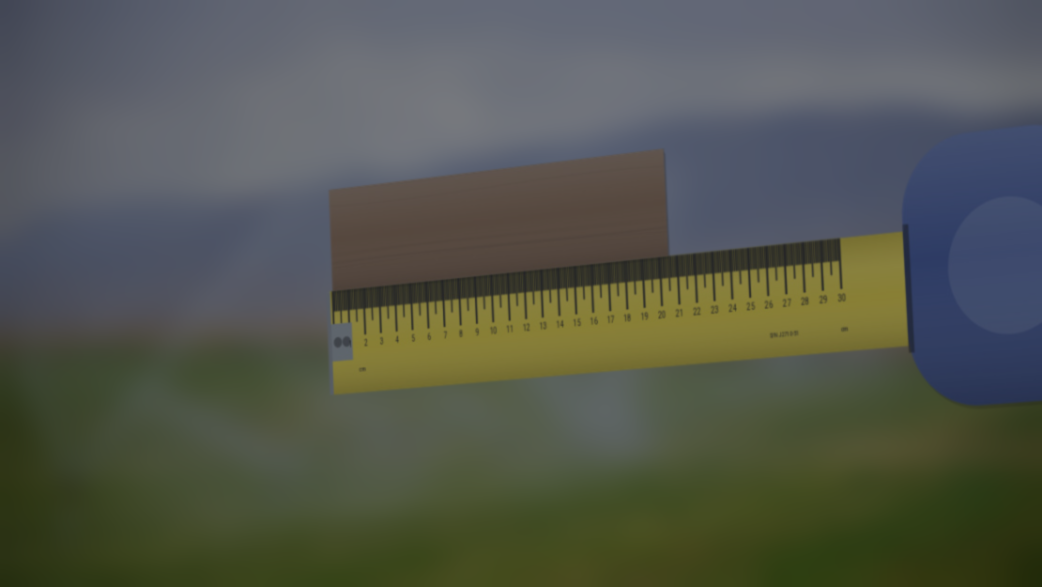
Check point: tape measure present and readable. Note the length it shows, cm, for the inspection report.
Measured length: 20.5 cm
